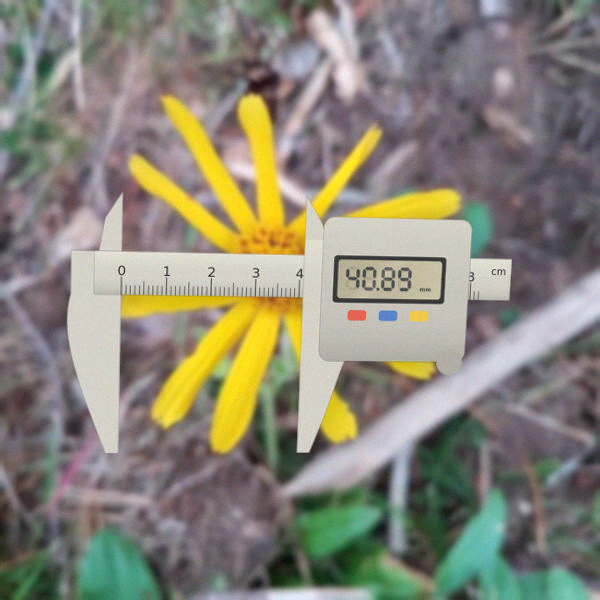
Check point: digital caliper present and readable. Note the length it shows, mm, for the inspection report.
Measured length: 40.89 mm
